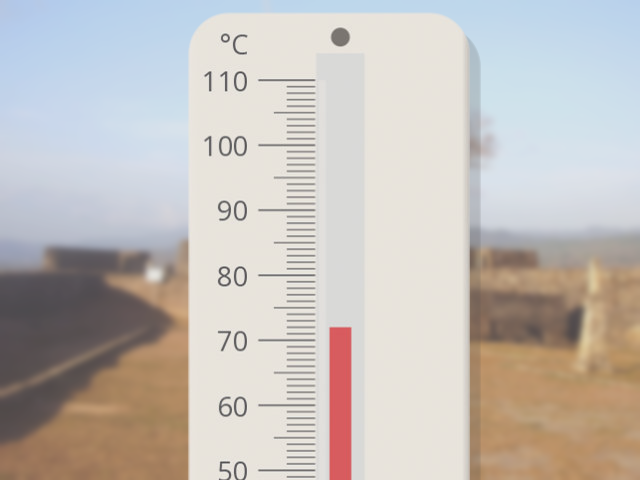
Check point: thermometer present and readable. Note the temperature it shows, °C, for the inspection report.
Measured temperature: 72 °C
